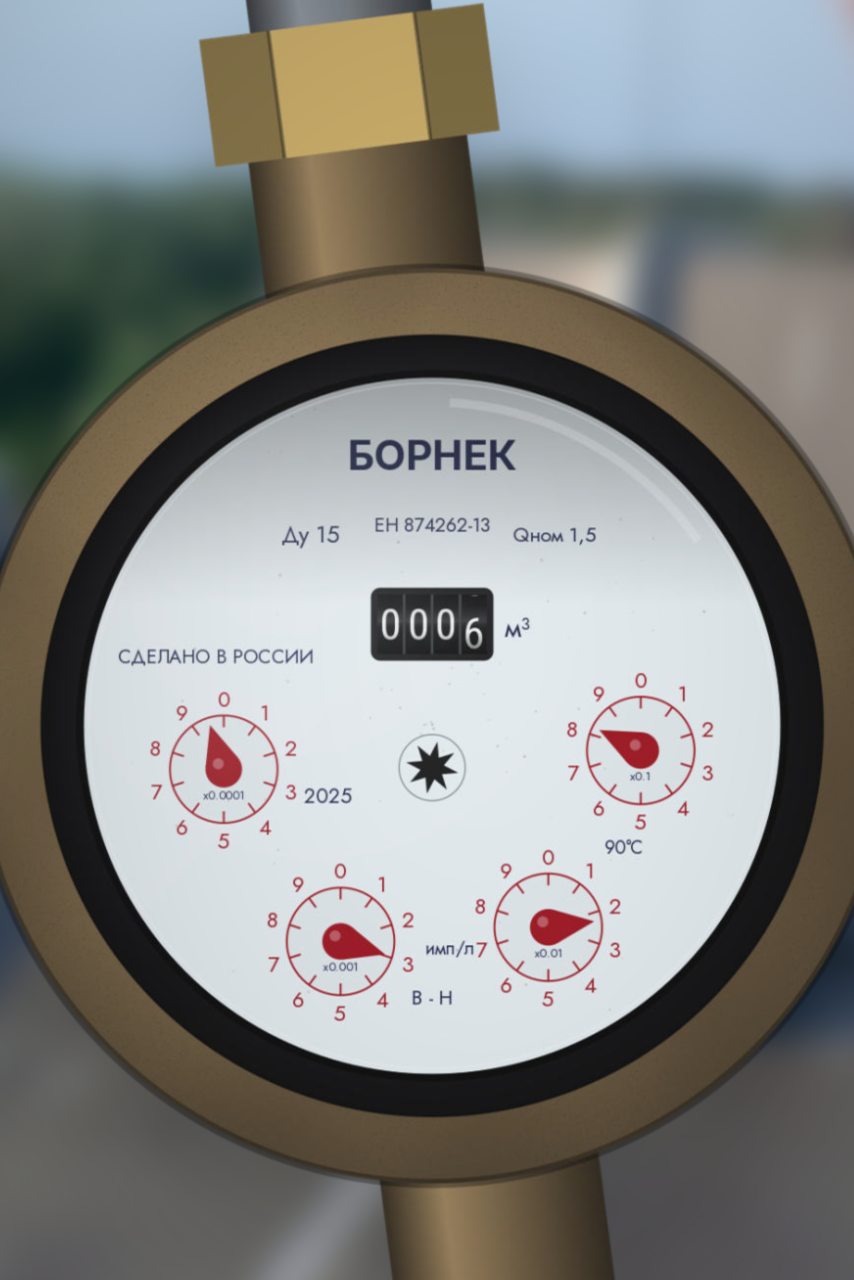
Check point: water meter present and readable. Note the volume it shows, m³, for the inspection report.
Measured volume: 5.8229 m³
